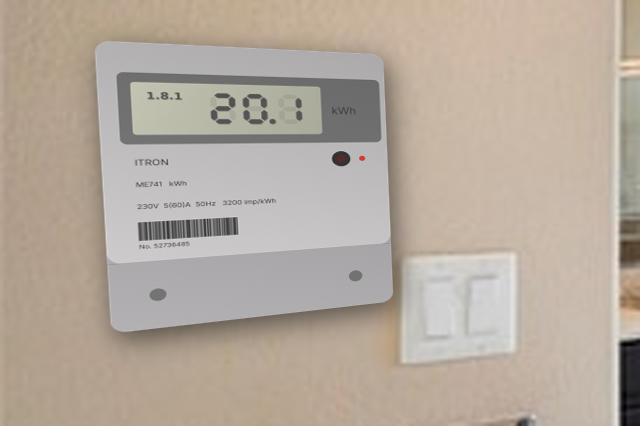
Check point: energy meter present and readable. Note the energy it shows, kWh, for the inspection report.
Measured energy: 20.1 kWh
